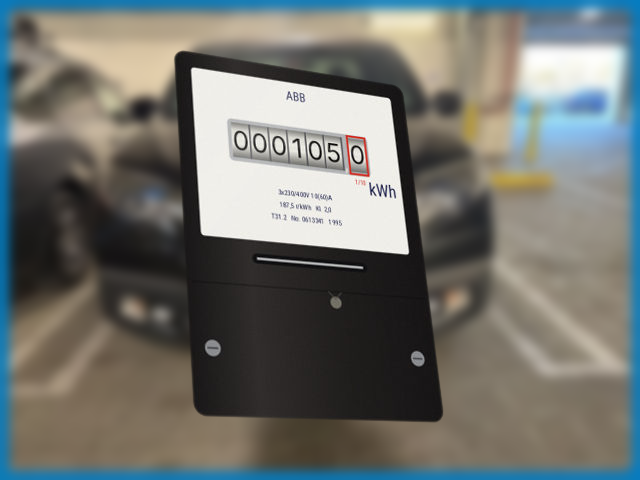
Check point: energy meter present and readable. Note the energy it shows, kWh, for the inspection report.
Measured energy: 105.0 kWh
